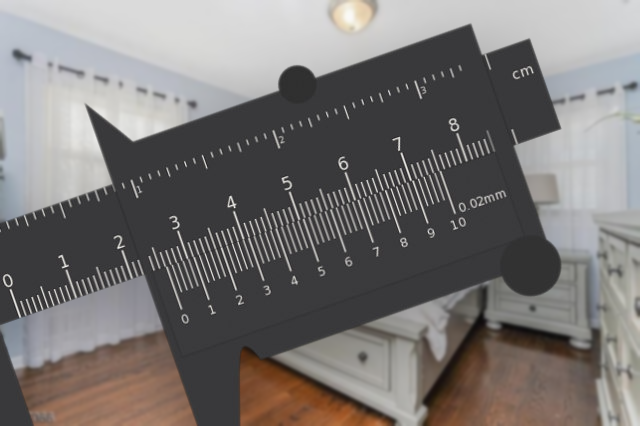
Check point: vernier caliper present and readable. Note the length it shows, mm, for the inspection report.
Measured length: 26.2 mm
